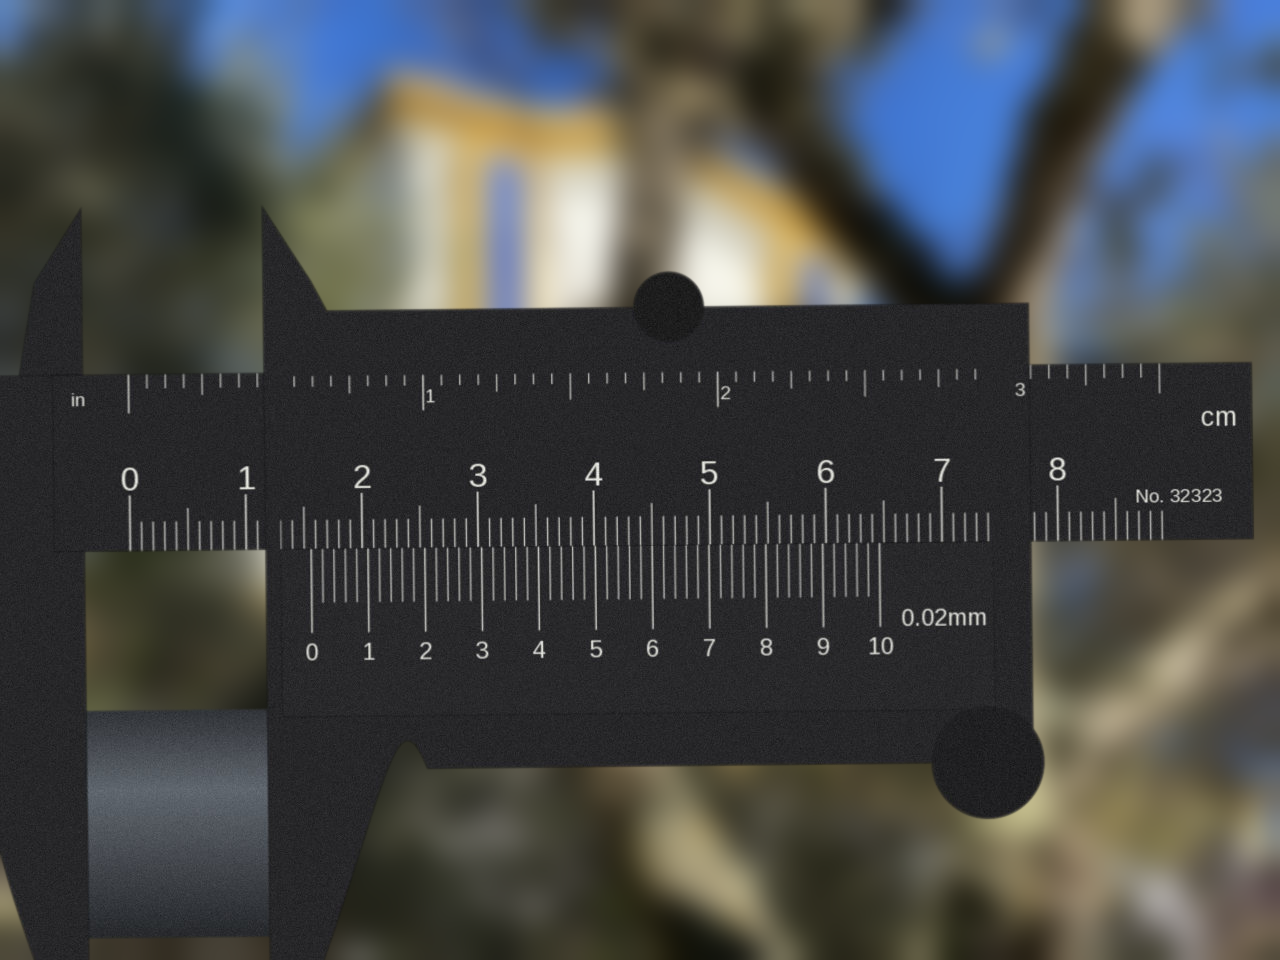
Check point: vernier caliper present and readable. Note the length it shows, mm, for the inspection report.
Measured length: 15.6 mm
